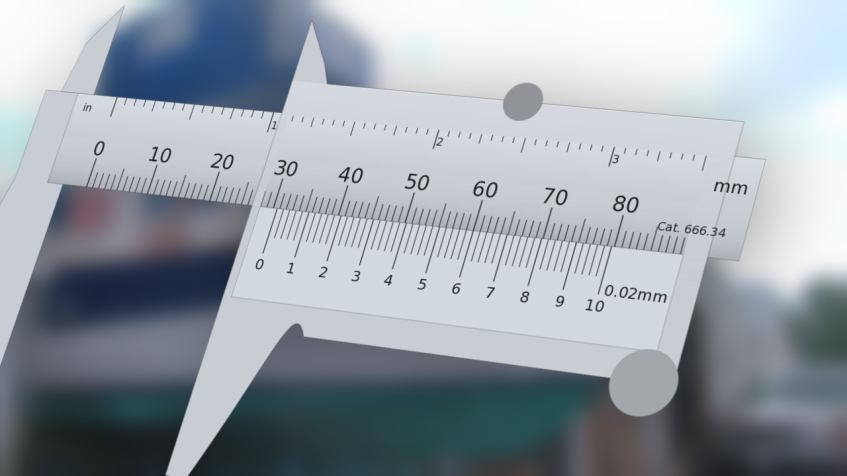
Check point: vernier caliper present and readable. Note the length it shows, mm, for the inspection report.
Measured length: 30.6 mm
